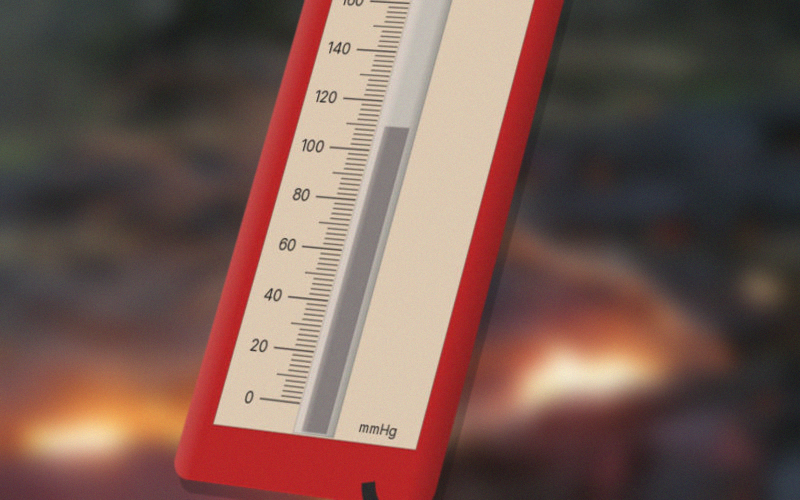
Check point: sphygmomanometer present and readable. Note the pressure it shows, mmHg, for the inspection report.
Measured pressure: 110 mmHg
